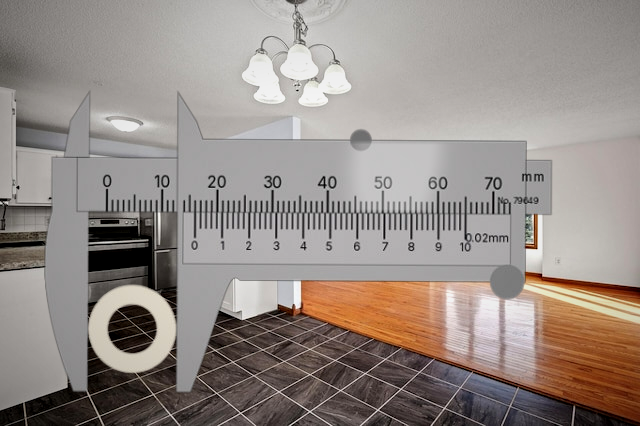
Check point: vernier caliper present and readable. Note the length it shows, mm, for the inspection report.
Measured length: 16.0 mm
